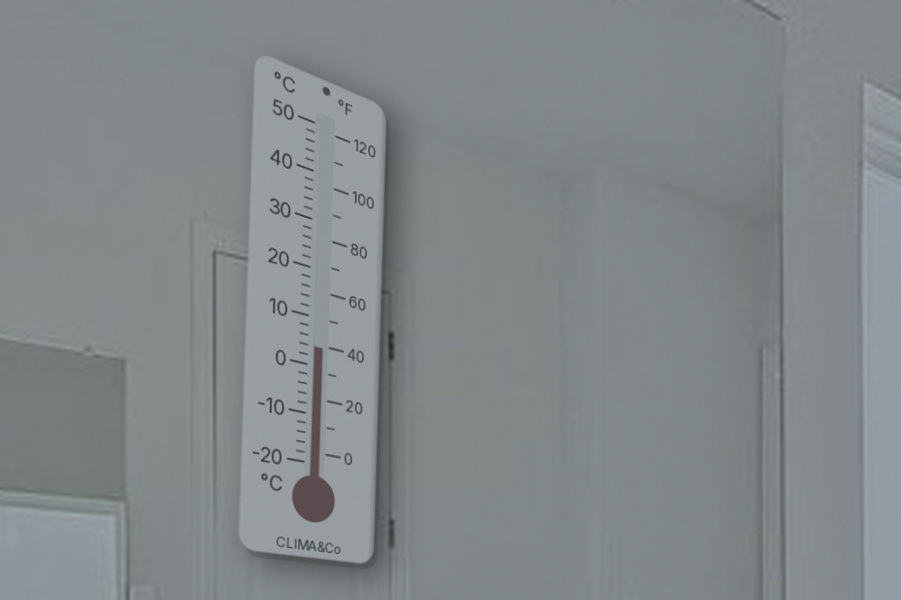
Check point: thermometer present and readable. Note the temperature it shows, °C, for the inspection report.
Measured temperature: 4 °C
